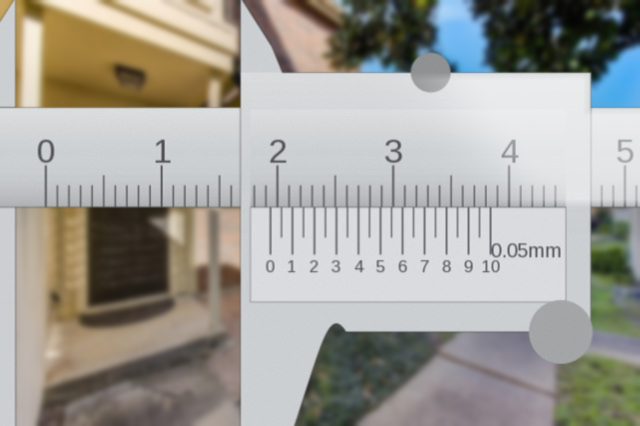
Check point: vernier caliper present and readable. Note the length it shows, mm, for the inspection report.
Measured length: 19.4 mm
